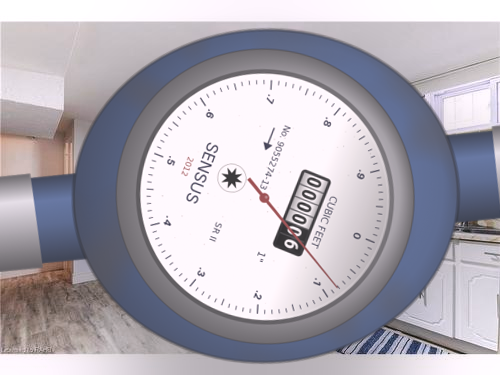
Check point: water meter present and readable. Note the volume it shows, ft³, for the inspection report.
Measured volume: 6.08 ft³
